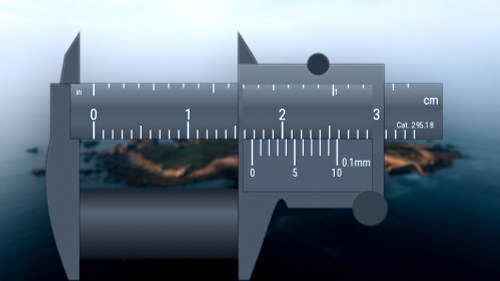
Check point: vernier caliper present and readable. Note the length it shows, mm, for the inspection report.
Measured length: 16.8 mm
